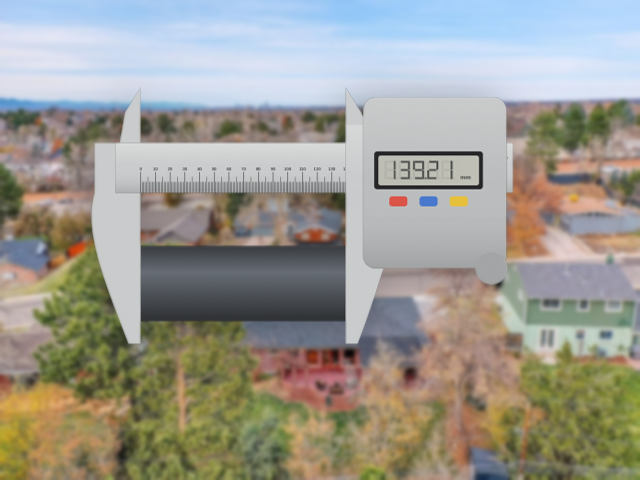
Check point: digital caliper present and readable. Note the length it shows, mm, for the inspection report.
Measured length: 139.21 mm
